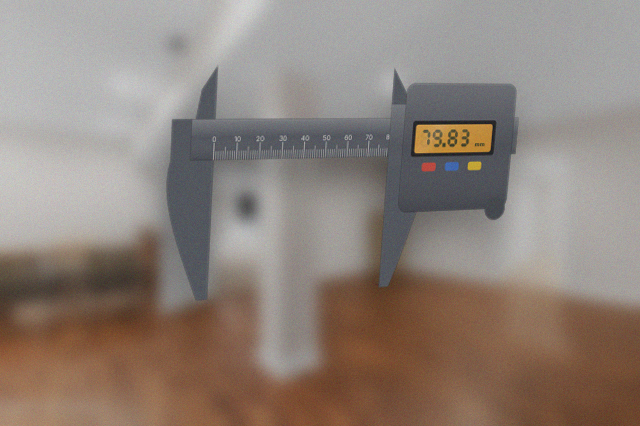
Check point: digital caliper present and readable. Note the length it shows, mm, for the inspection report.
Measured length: 79.83 mm
